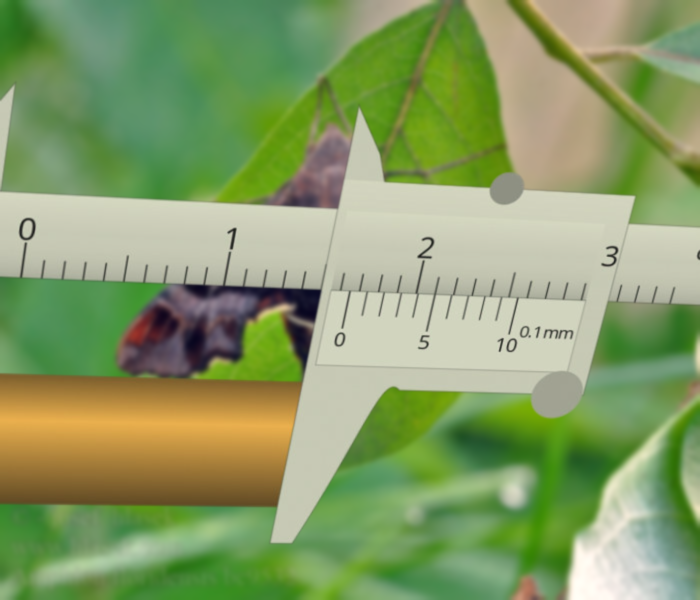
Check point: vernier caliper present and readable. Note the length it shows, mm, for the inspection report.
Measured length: 16.5 mm
